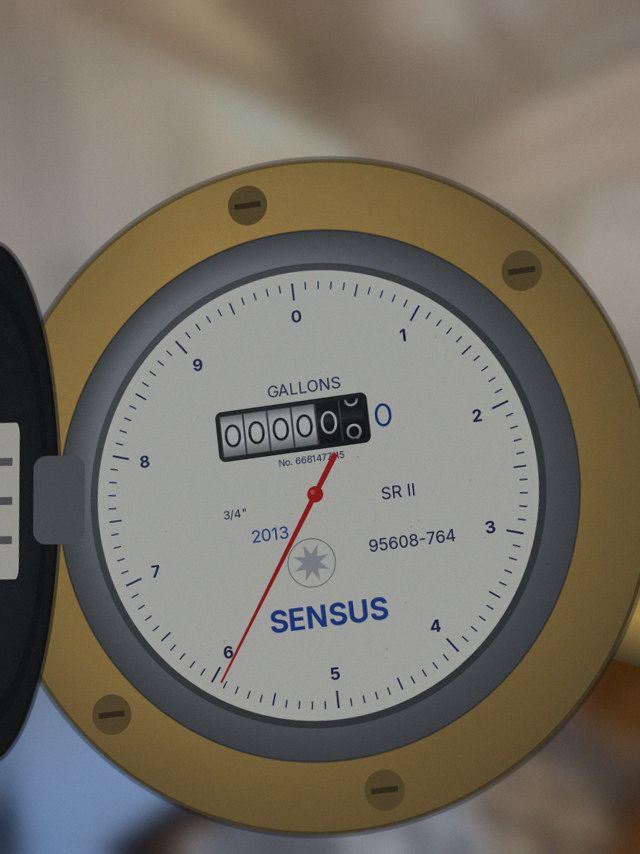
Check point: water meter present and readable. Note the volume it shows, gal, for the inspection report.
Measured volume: 85.9 gal
